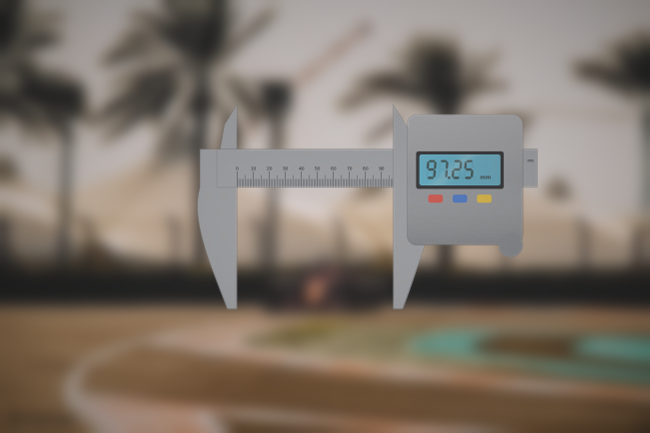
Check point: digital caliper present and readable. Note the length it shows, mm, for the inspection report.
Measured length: 97.25 mm
